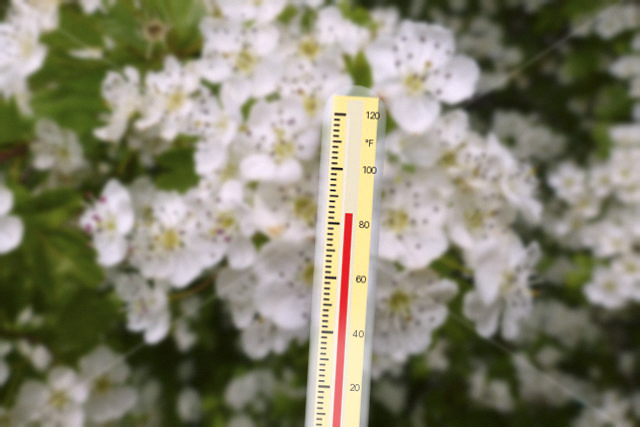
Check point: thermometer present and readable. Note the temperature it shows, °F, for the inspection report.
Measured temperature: 84 °F
